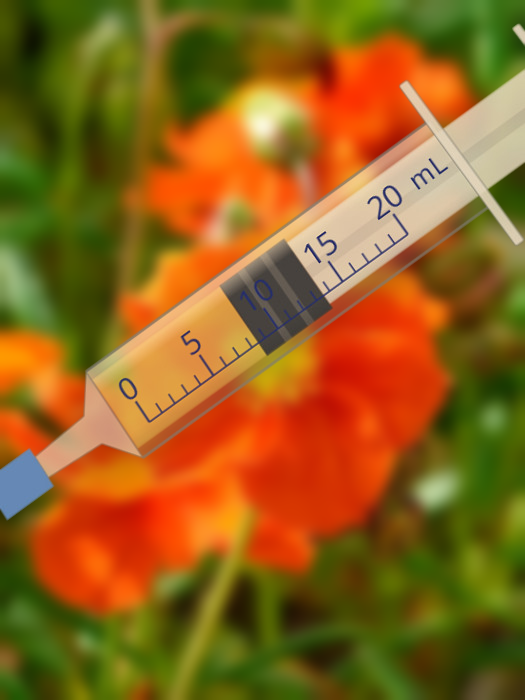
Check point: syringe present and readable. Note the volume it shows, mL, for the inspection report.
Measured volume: 8.5 mL
